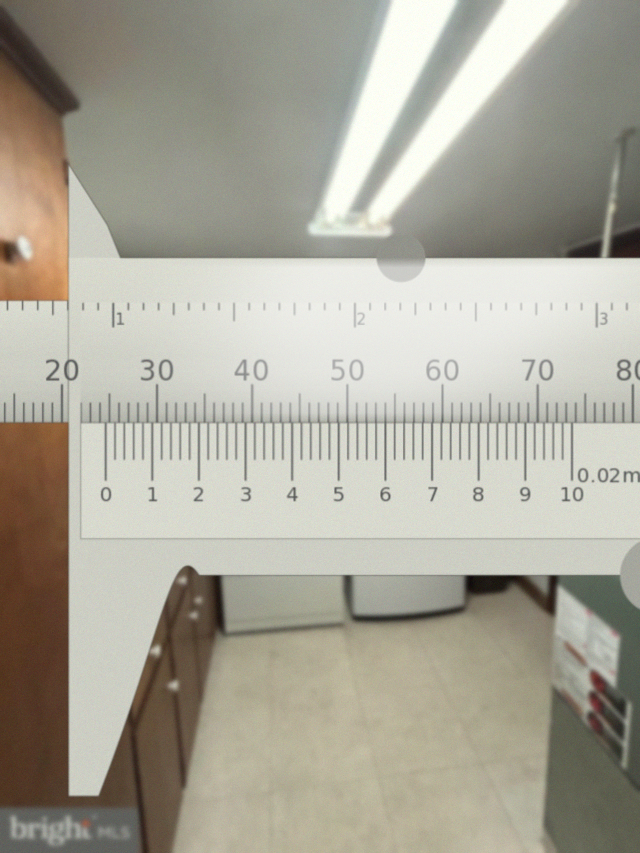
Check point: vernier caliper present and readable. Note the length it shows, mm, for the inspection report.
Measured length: 24.6 mm
